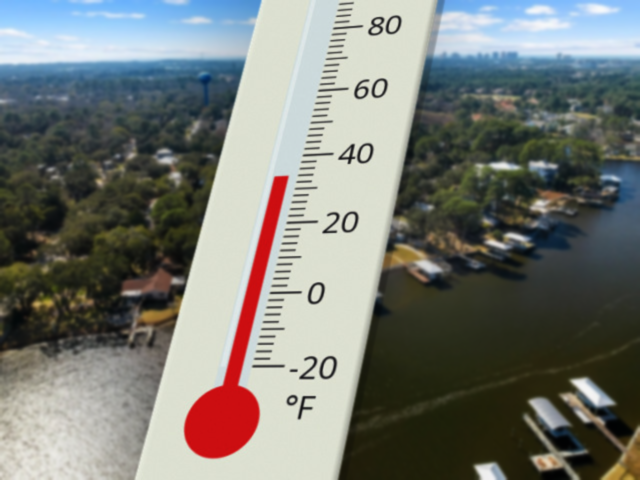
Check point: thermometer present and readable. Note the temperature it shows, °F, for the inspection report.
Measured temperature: 34 °F
